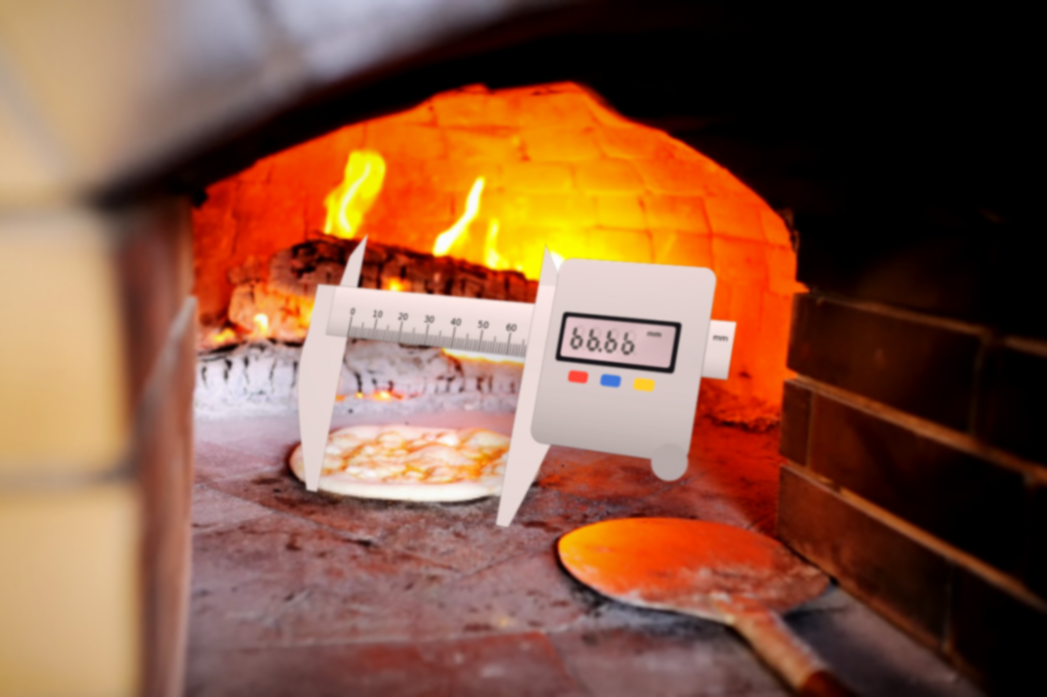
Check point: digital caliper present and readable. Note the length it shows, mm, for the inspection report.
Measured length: 66.66 mm
